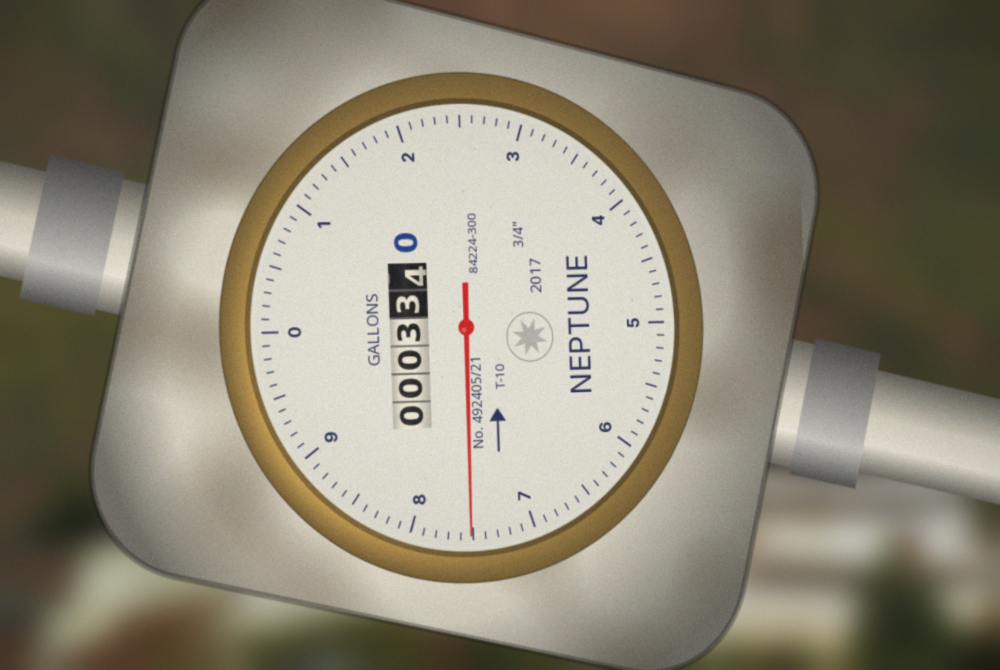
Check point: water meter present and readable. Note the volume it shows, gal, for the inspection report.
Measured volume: 3337.5 gal
